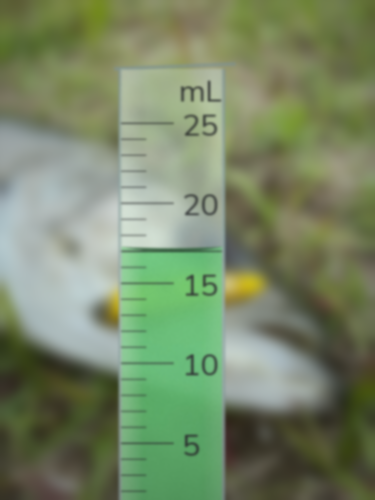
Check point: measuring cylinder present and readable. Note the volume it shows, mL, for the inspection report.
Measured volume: 17 mL
